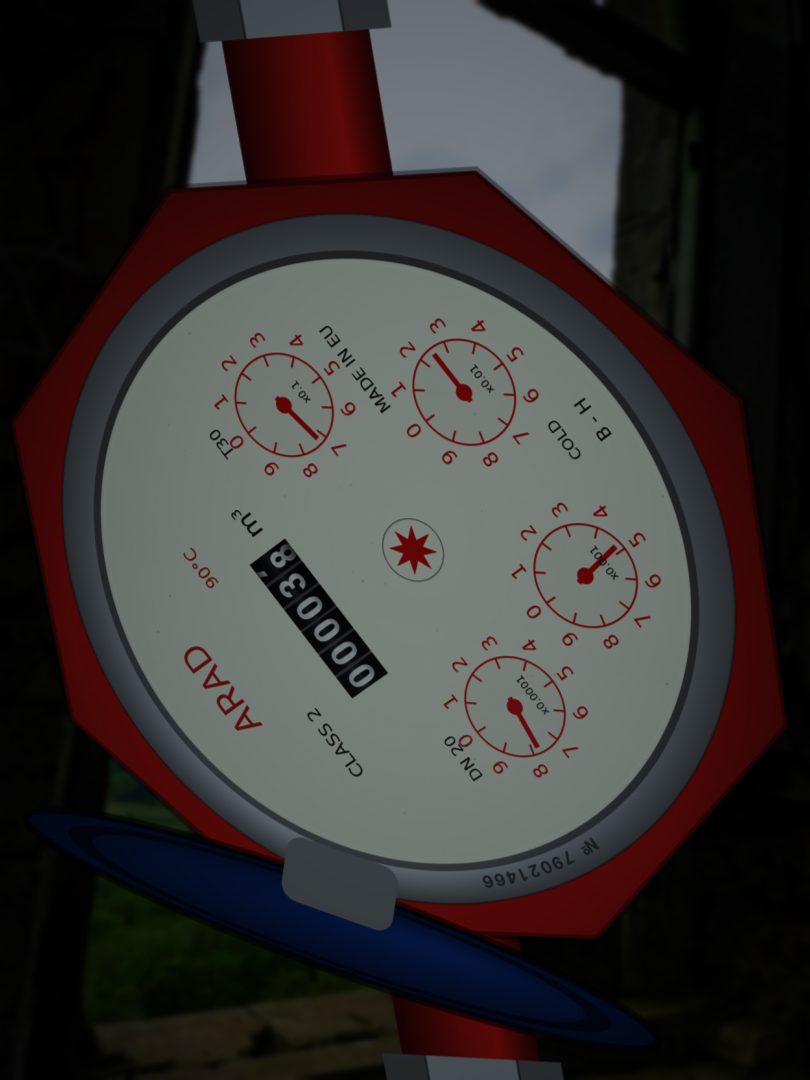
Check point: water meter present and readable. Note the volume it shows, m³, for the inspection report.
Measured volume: 37.7247 m³
